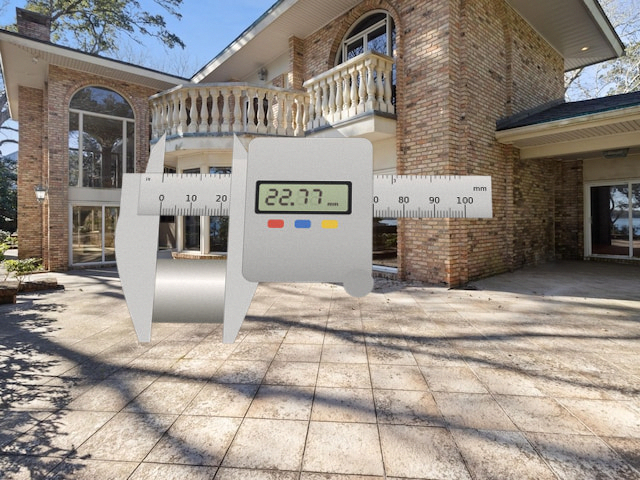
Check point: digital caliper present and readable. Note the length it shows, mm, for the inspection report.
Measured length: 22.77 mm
